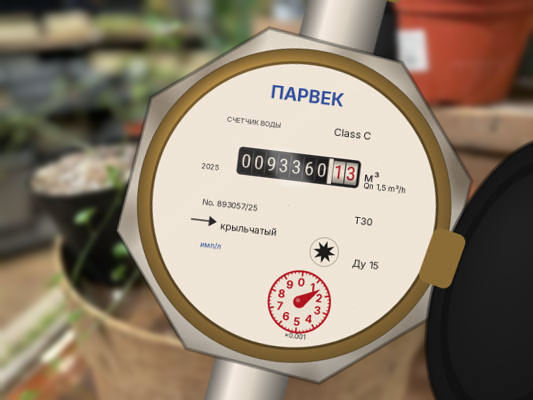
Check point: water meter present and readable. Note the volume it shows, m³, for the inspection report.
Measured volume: 93360.131 m³
